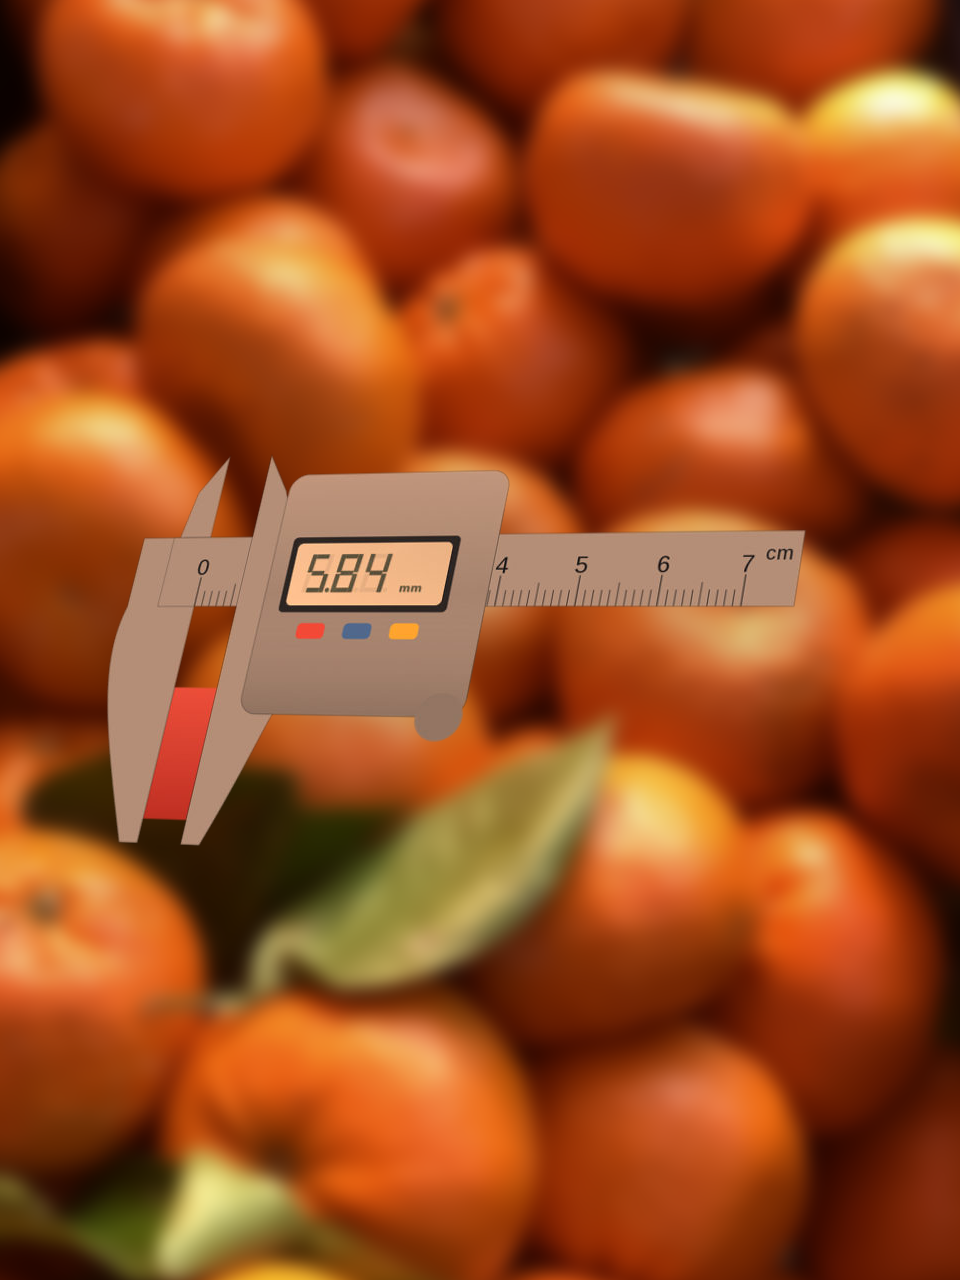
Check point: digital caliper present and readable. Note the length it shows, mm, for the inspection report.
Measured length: 5.84 mm
